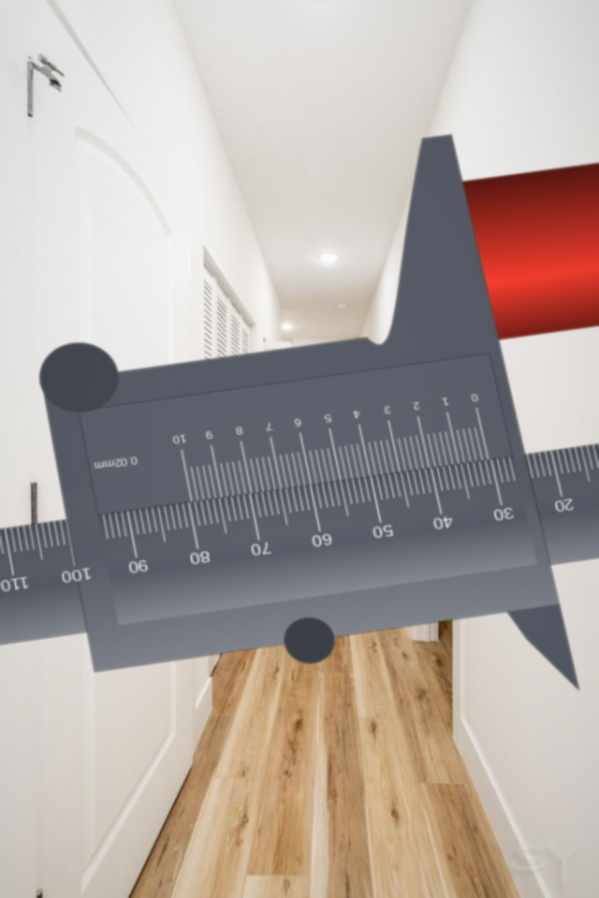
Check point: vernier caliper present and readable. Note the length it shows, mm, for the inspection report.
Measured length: 30.5 mm
